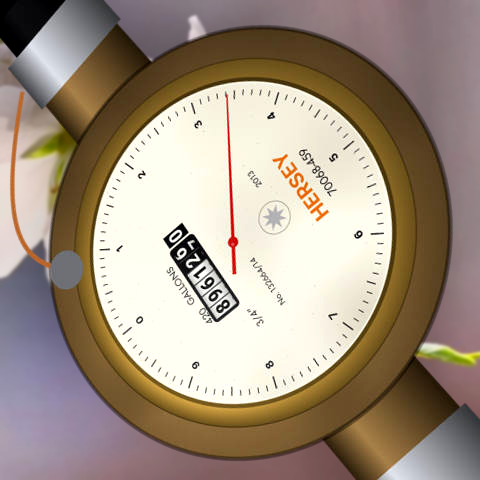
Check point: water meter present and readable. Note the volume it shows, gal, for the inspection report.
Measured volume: 8961263.4 gal
